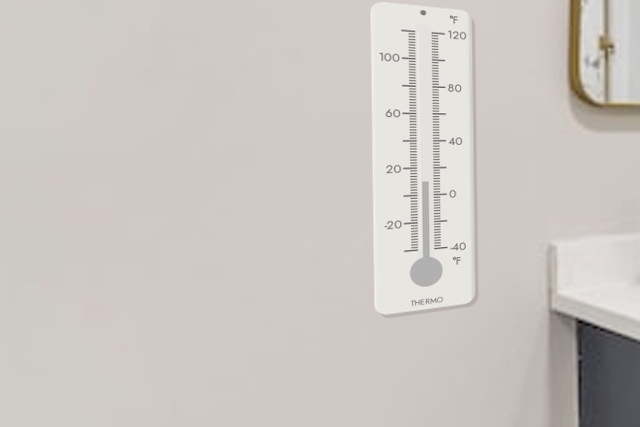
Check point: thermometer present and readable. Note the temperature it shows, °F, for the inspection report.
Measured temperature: 10 °F
